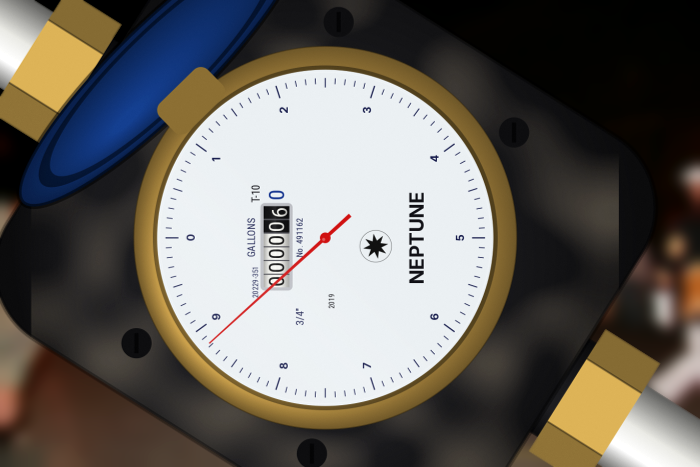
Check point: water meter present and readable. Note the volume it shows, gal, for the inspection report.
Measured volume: 58.8 gal
